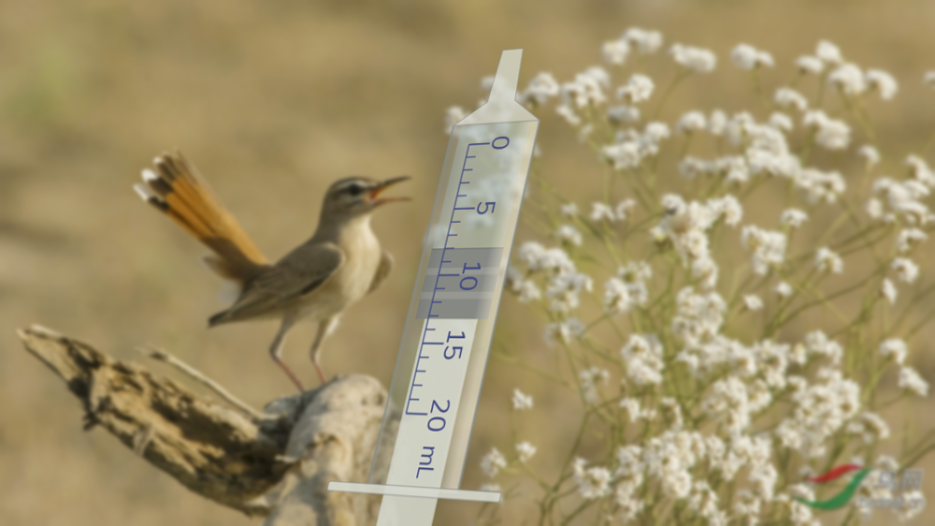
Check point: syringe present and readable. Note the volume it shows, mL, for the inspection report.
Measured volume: 8 mL
